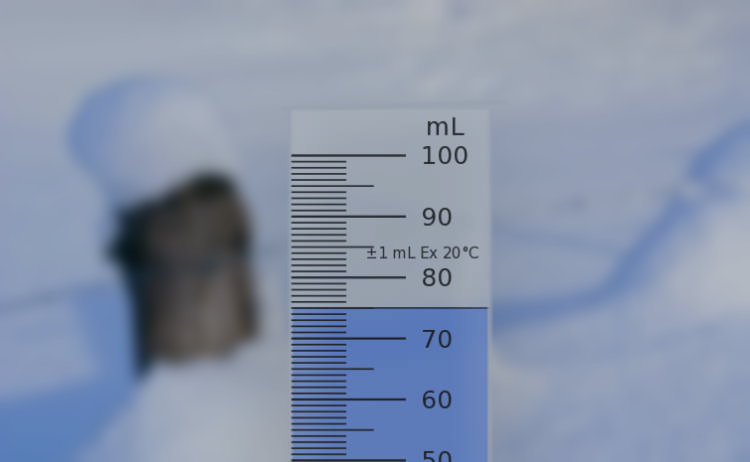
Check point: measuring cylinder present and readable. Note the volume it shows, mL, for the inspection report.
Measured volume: 75 mL
